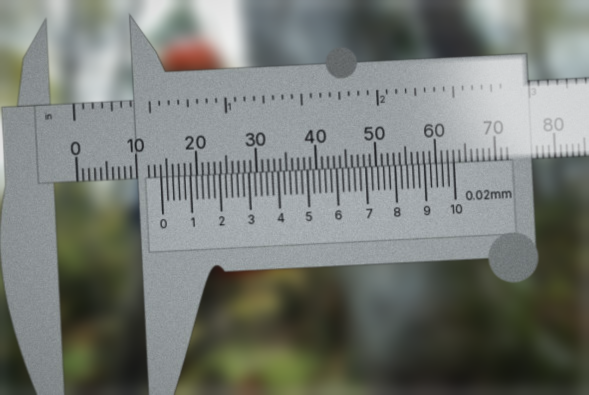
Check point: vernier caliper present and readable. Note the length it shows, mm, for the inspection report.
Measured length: 14.0 mm
